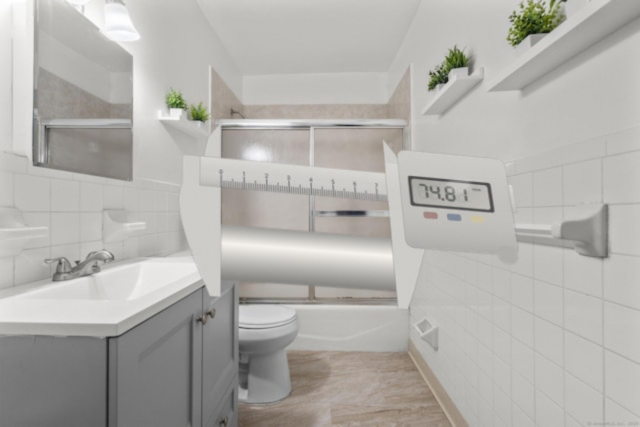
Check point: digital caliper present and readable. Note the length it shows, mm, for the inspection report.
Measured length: 74.81 mm
